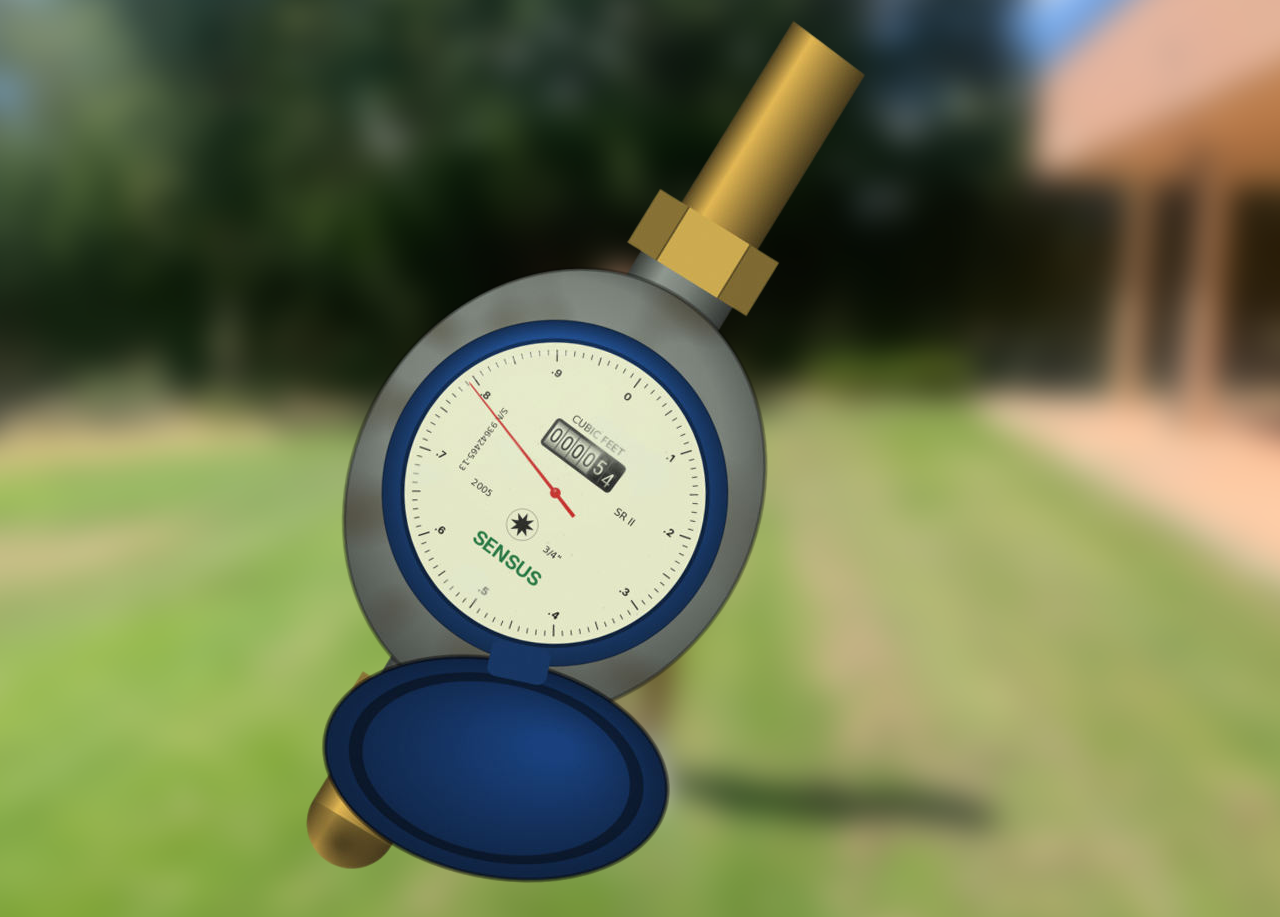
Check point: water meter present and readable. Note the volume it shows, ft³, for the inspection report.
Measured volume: 53.79 ft³
